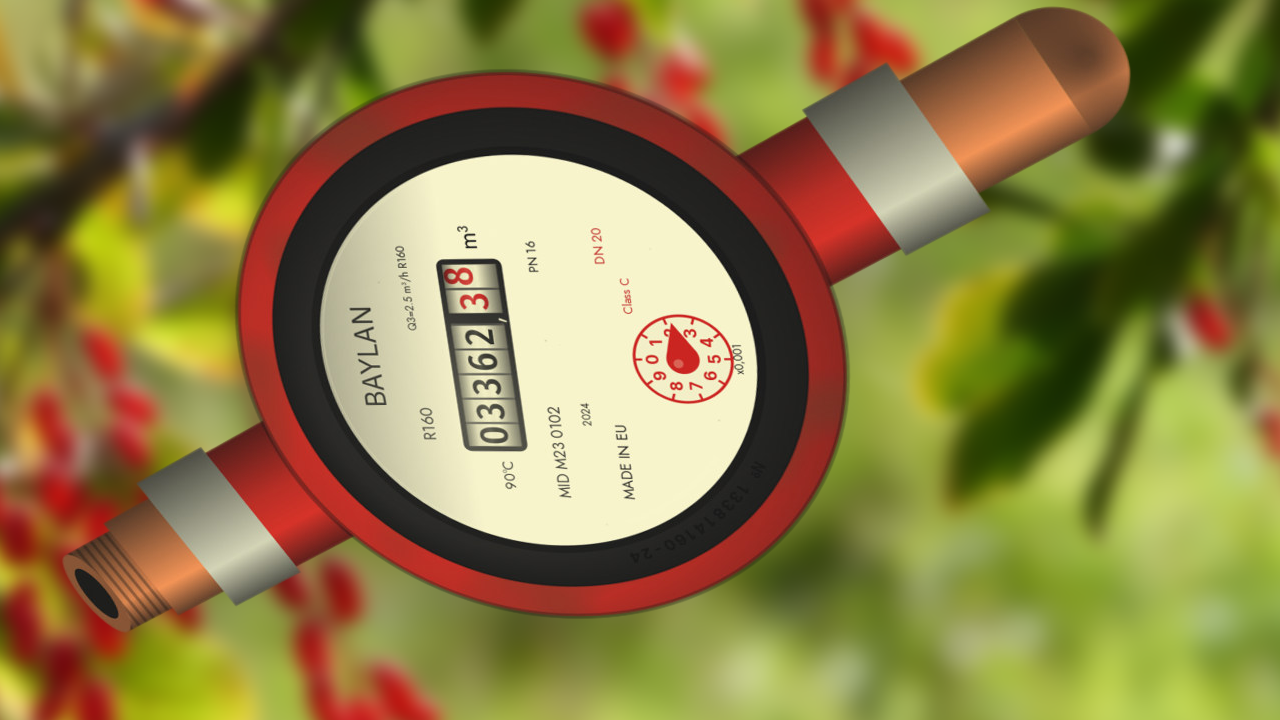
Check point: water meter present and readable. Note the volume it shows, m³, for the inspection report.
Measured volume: 3362.382 m³
